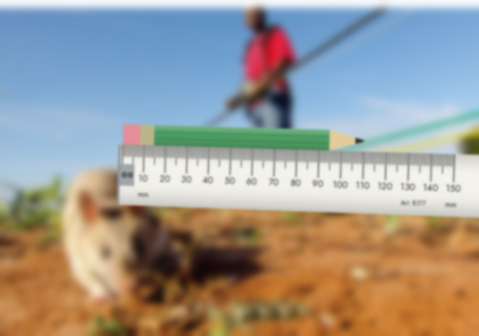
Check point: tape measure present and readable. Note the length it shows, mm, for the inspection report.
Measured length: 110 mm
